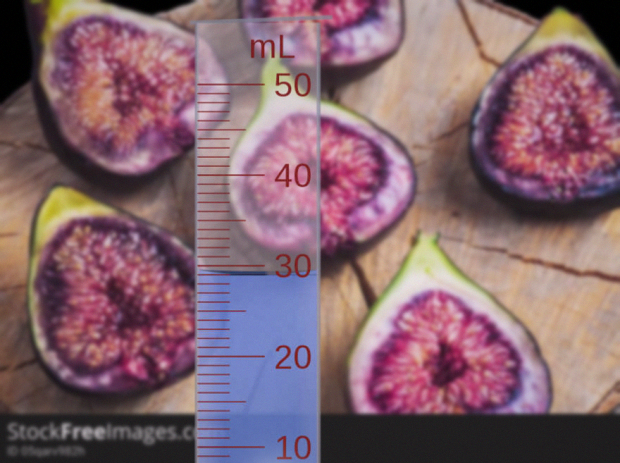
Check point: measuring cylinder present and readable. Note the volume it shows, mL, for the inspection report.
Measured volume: 29 mL
